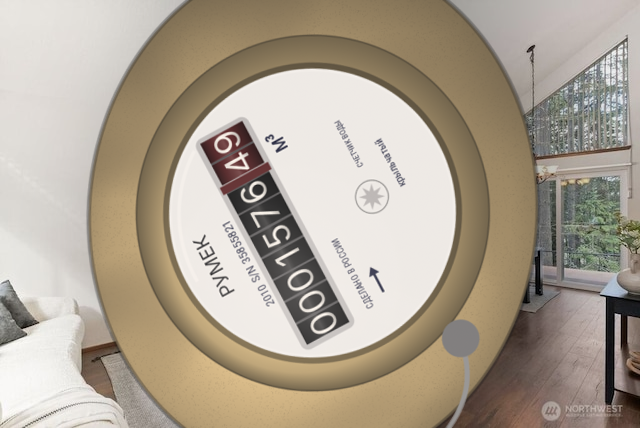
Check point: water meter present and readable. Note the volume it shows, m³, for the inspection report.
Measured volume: 1576.49 m³
